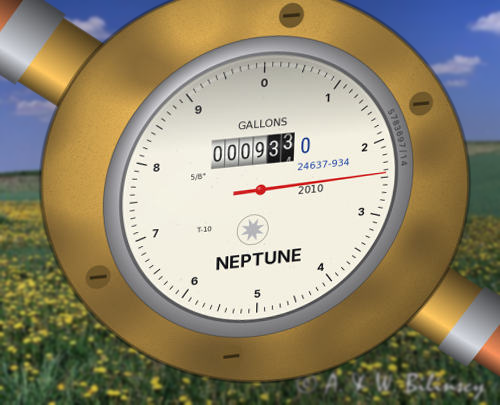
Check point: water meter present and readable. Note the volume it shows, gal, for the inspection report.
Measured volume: 9332.4 gal
